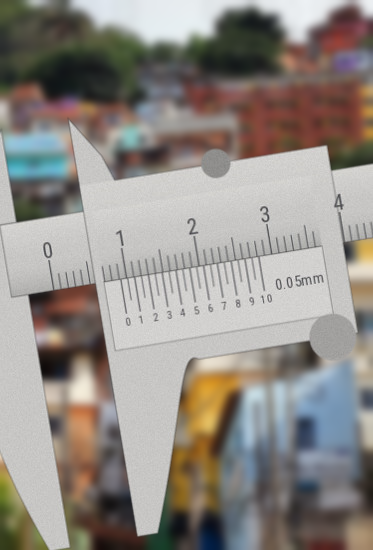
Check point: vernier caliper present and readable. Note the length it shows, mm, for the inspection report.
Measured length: 9.2 mm
